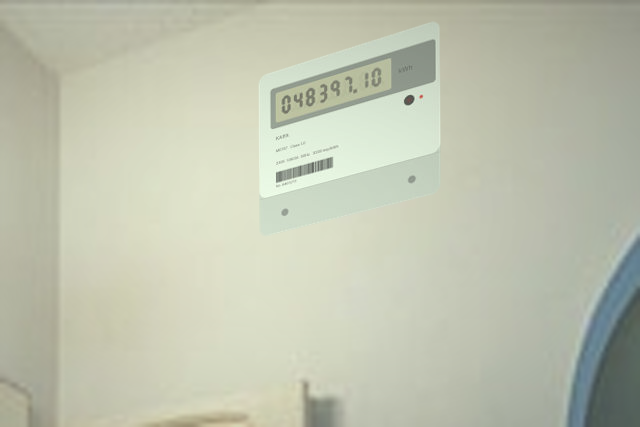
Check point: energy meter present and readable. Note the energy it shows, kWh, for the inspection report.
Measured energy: 48397.10 kWh
